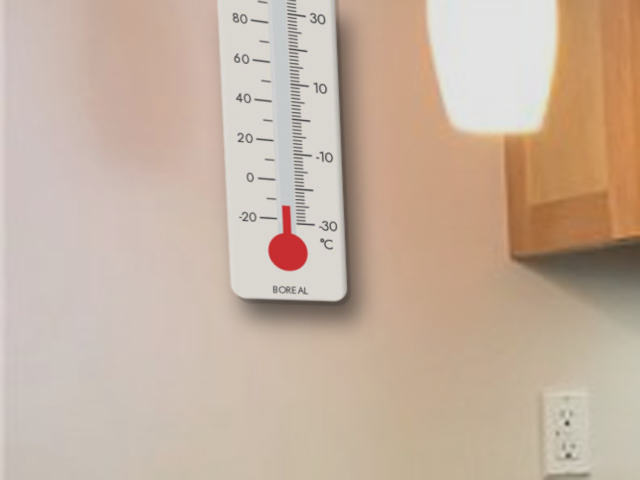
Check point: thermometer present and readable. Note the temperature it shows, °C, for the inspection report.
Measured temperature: -25 °C
